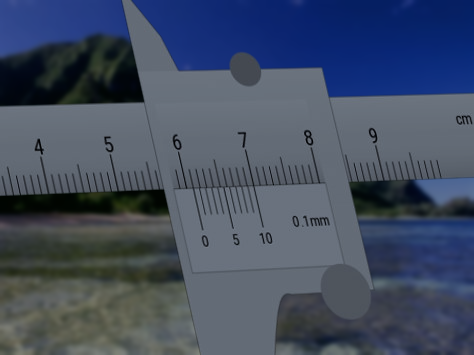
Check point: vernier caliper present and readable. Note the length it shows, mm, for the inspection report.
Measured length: 61.0 mm
